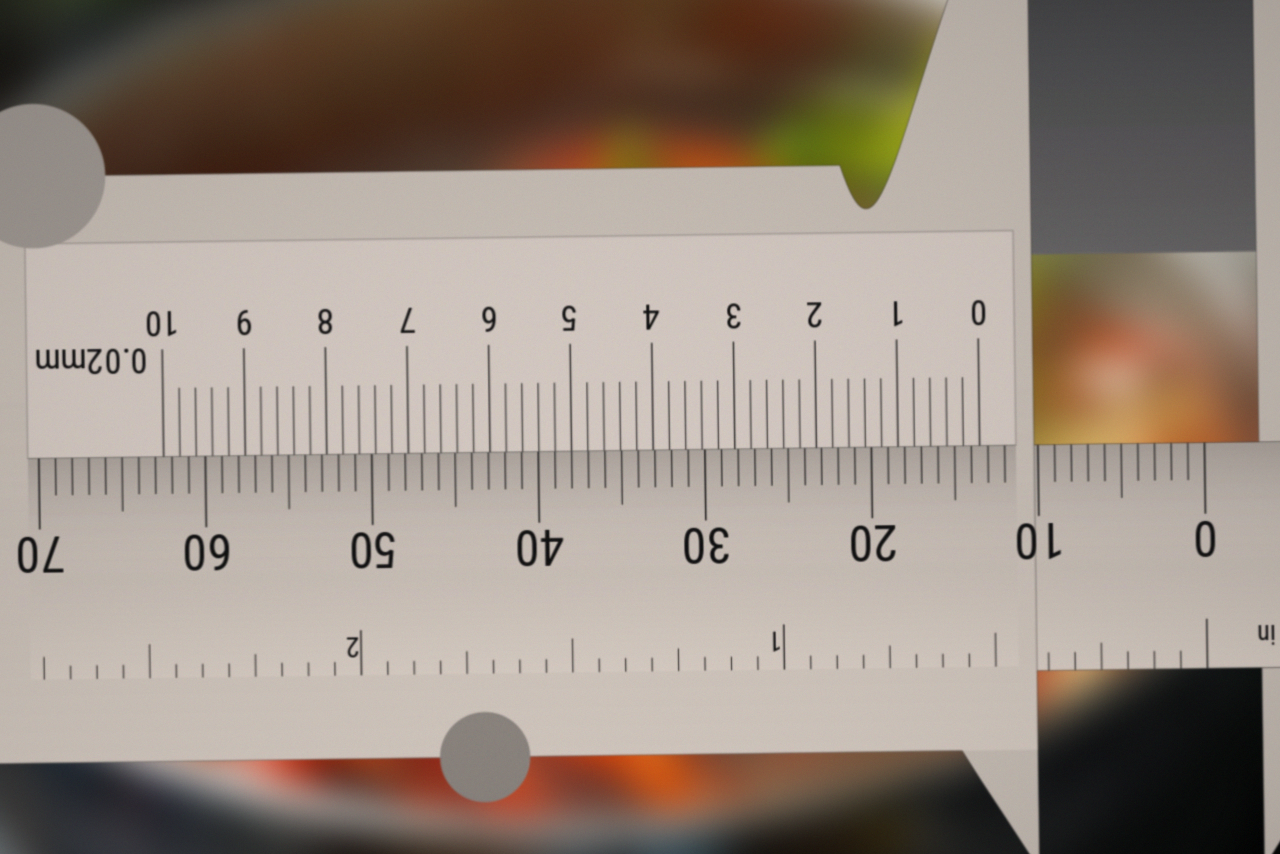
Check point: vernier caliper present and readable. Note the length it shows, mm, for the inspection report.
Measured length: 13.5 mm
